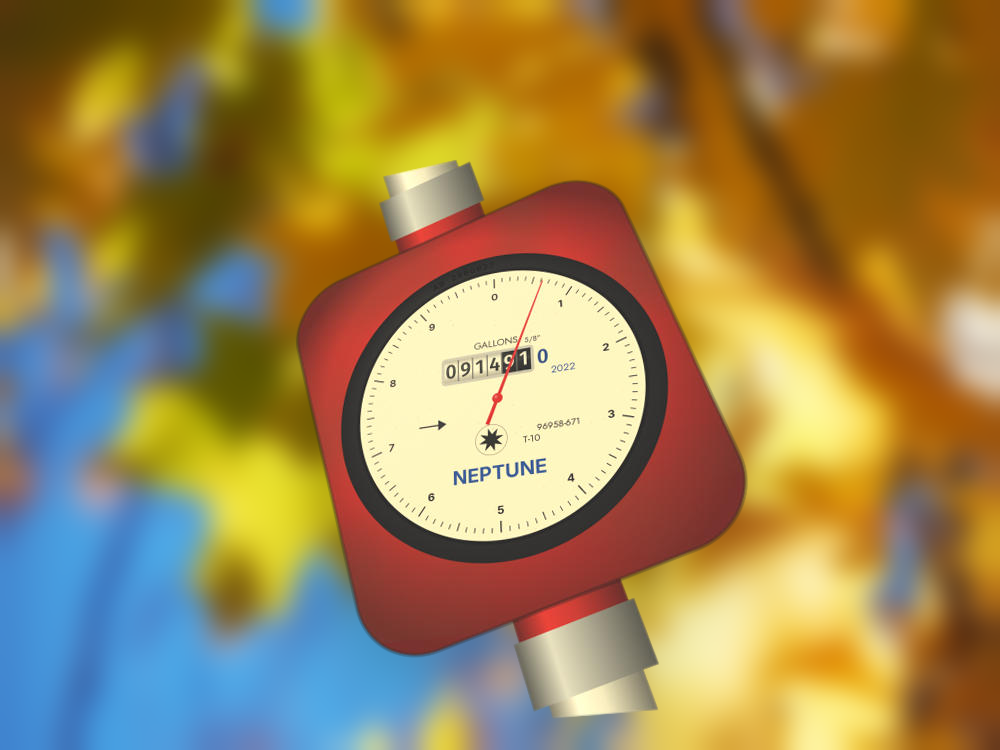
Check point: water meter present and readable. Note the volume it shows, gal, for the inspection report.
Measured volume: 914910.6 gal
